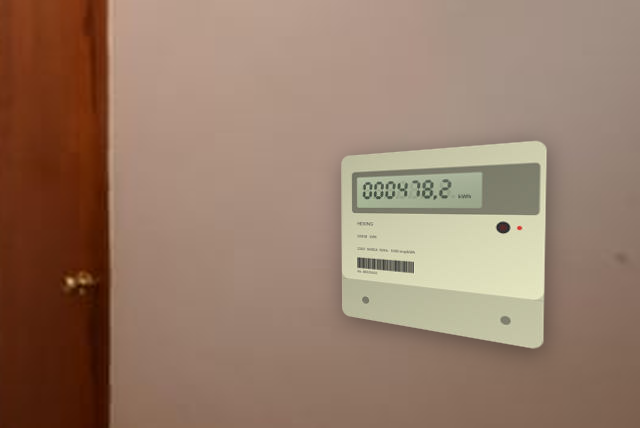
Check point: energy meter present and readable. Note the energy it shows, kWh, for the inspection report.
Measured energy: 478.2 kWh
